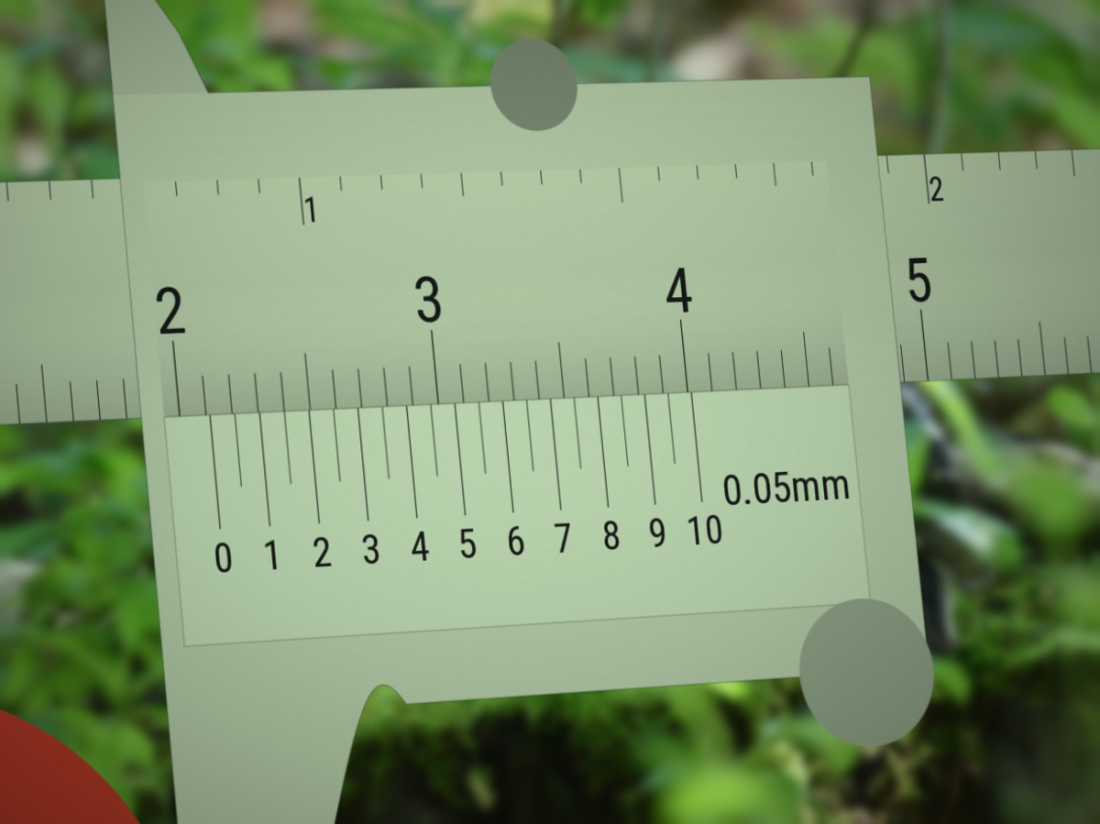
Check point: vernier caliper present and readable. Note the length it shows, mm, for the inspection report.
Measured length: 21.15 mm
